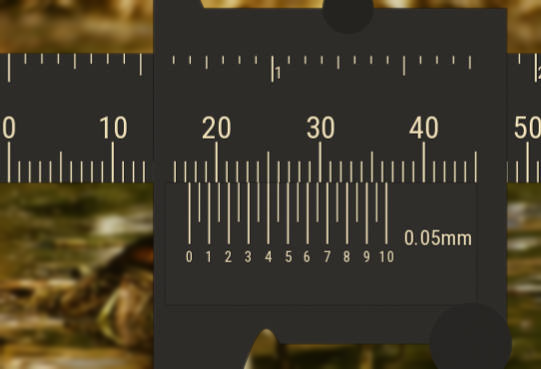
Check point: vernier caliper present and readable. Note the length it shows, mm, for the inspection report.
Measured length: 17.4 mm
